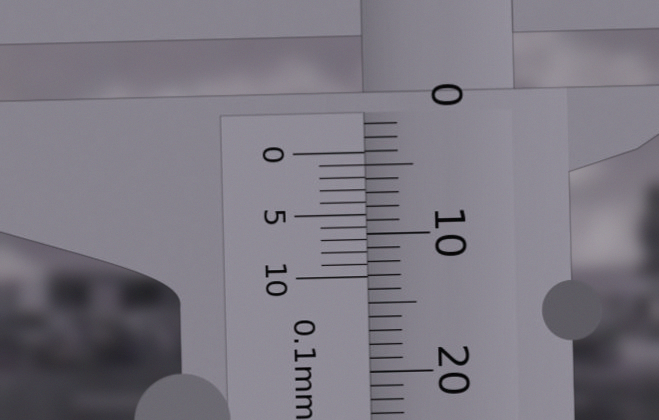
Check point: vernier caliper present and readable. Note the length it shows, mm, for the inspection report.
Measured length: 4.1 mm
